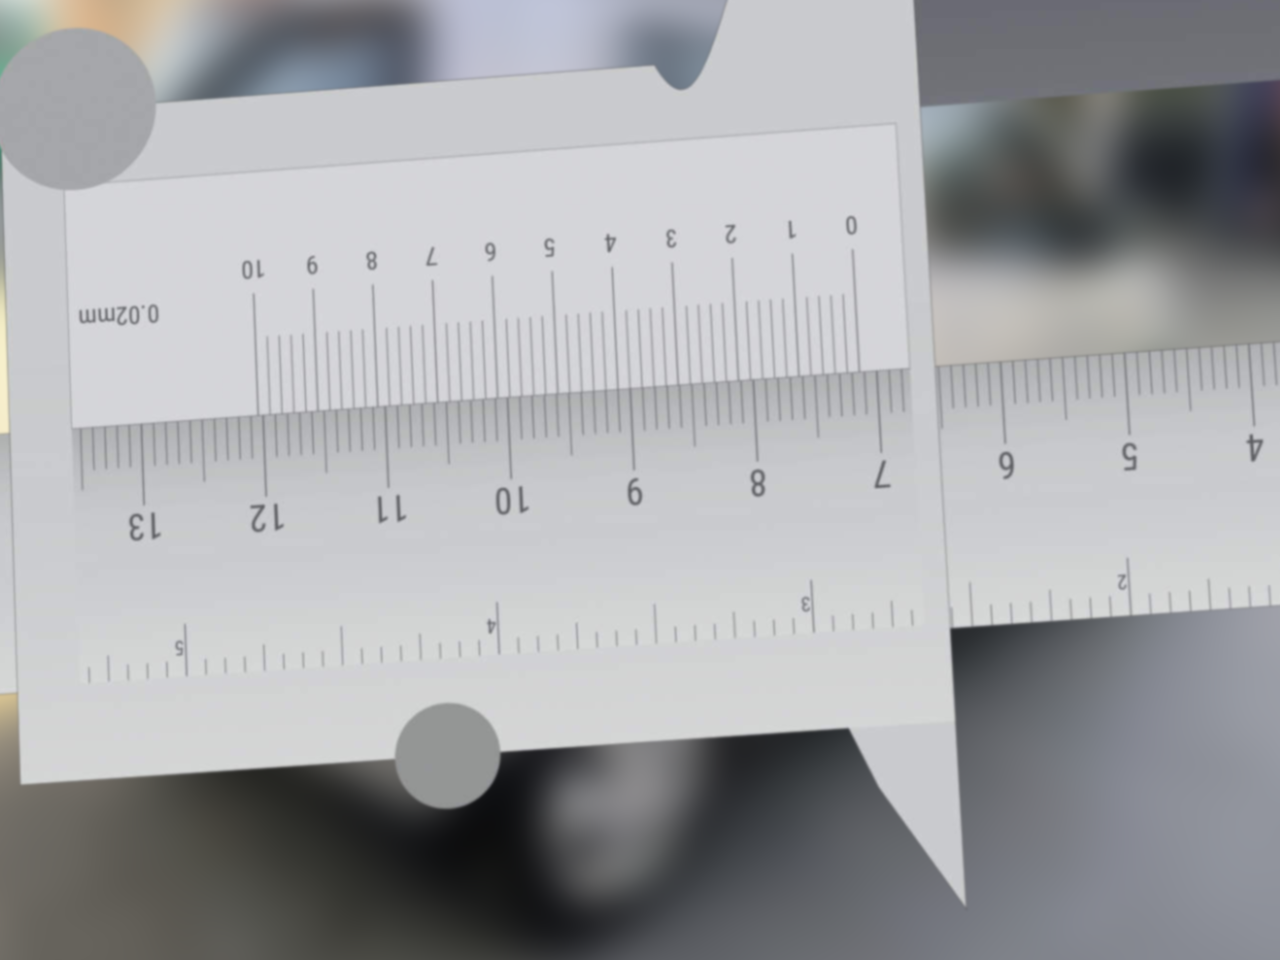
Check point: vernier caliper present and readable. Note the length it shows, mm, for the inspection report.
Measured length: 71.4 mm
